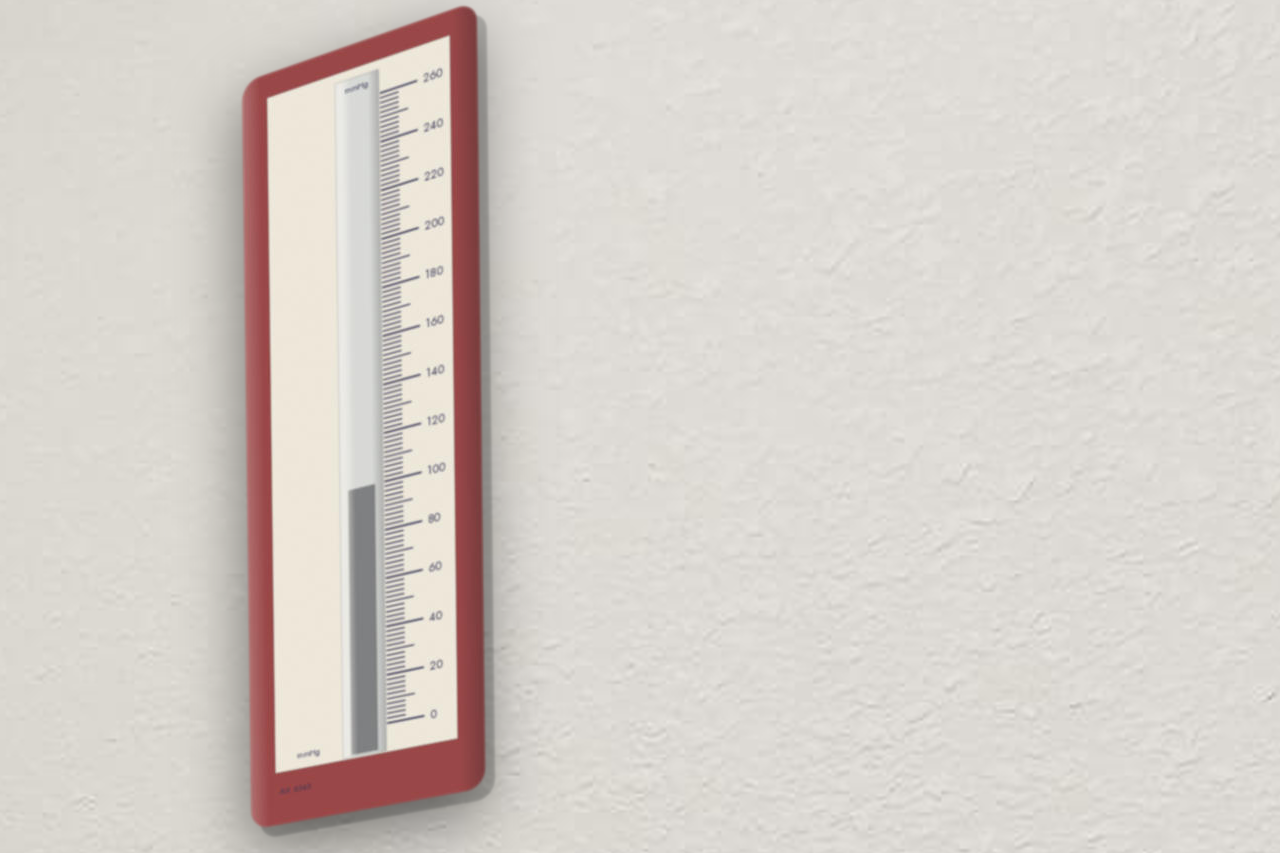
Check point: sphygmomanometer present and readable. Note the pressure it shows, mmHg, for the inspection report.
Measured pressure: 100 mmHg
